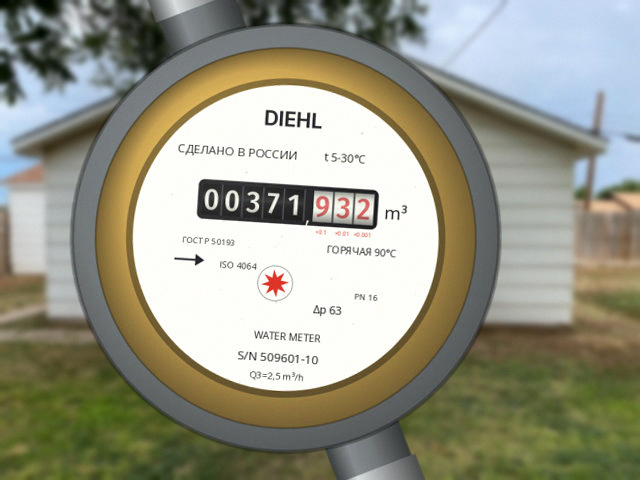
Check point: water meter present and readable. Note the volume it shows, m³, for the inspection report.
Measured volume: 371.932 m³
